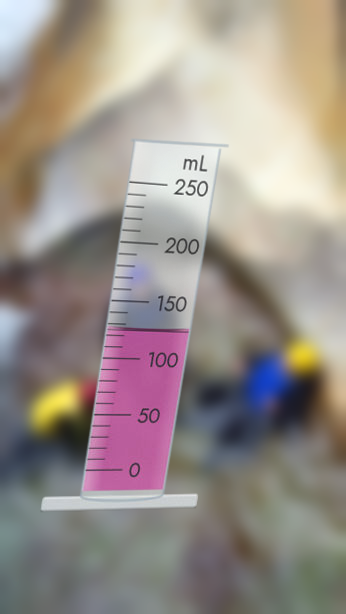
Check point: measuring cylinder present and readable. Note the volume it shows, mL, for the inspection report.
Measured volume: 125 mL
